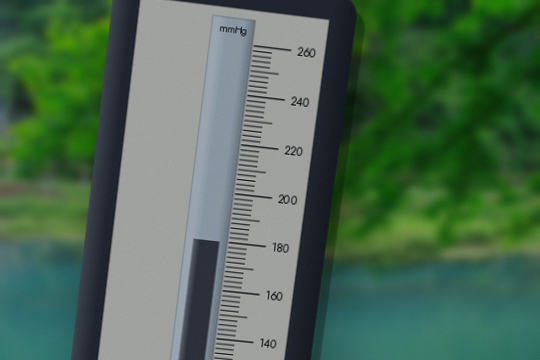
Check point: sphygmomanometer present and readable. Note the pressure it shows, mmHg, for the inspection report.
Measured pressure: 180 mmHg
